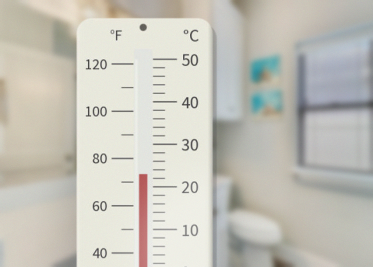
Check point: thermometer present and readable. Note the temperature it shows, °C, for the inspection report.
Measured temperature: 23 °C
